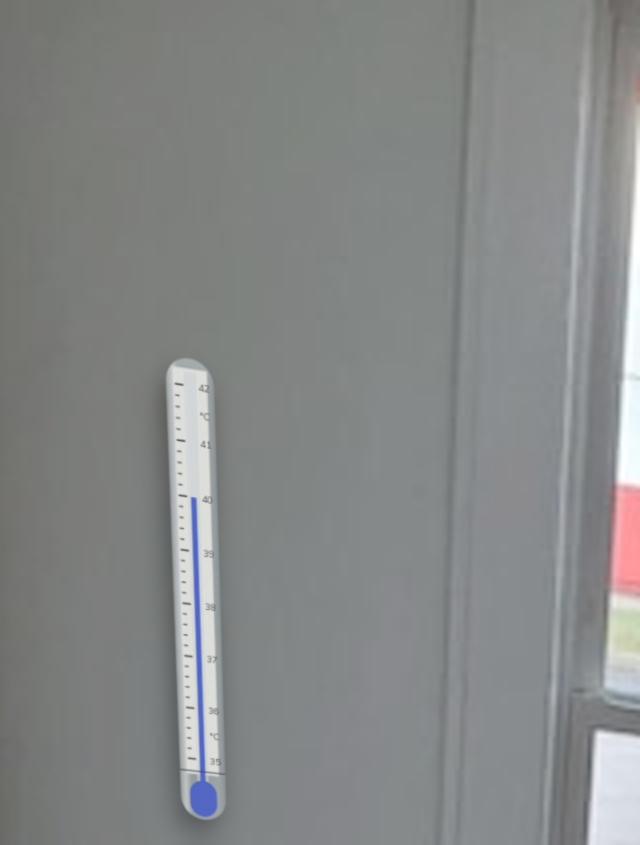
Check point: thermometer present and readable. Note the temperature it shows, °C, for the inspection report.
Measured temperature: 40 °C
